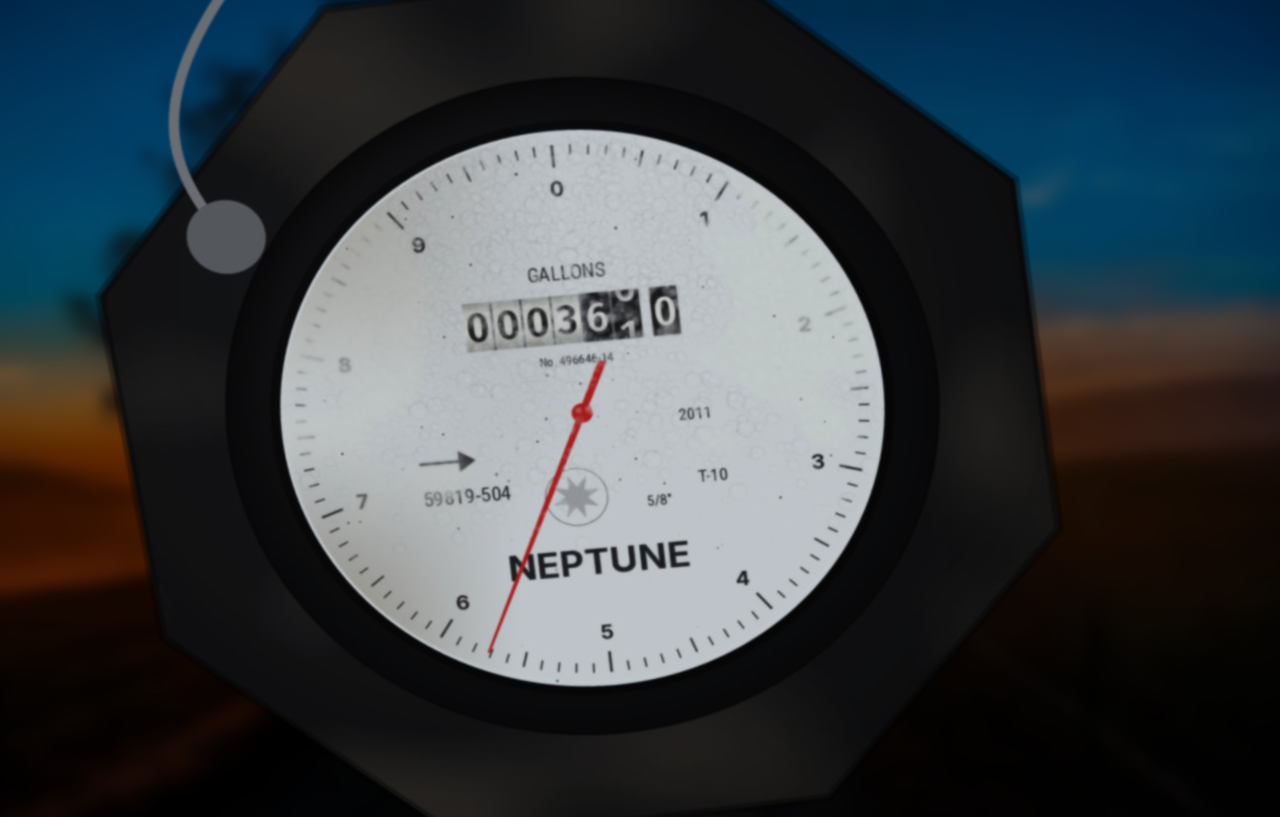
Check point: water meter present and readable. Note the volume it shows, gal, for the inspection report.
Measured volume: 3605.7 gal
